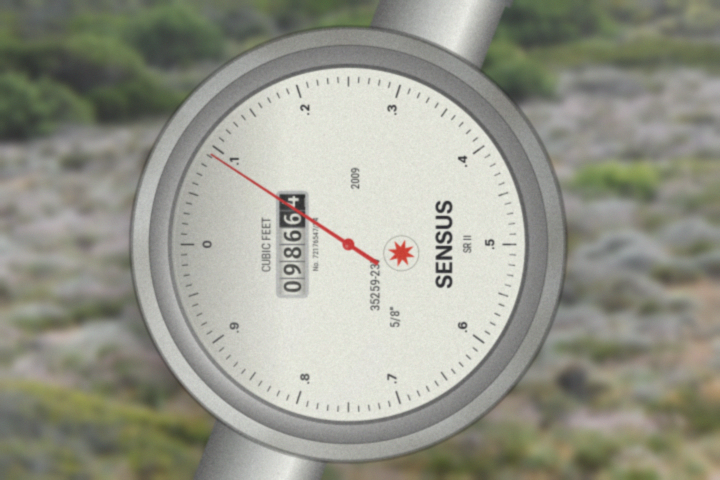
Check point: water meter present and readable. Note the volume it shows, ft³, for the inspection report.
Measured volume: 98664.09 ft³
